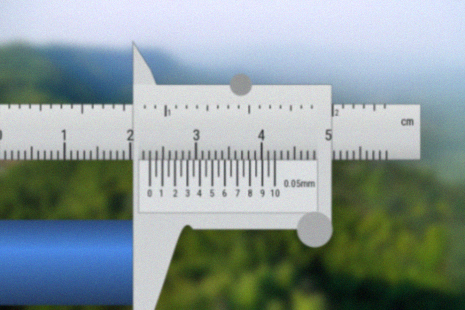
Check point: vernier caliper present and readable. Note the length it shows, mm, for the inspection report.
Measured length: 23.0 mm
